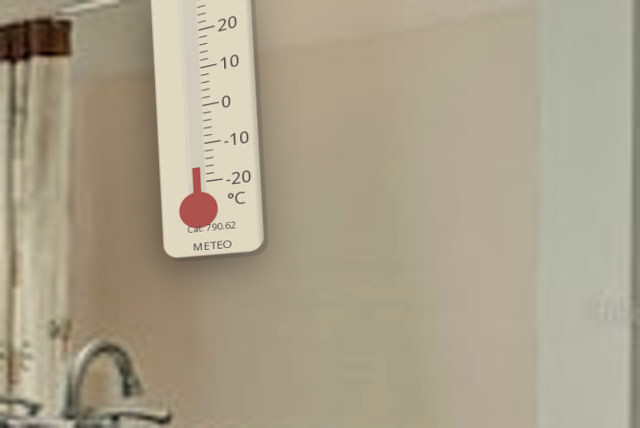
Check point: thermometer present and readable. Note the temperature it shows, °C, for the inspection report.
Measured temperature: -16 °C
